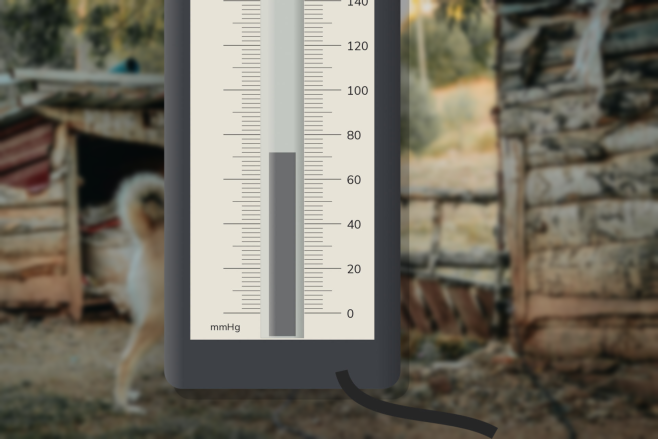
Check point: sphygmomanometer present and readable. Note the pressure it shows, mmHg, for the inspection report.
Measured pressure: 72 mmHg
